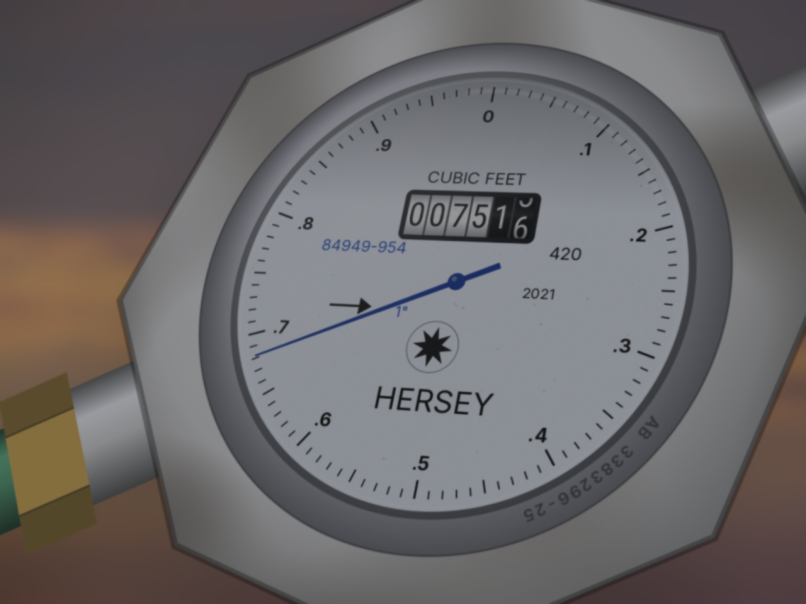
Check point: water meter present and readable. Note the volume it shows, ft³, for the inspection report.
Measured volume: 7515.68 ft³
